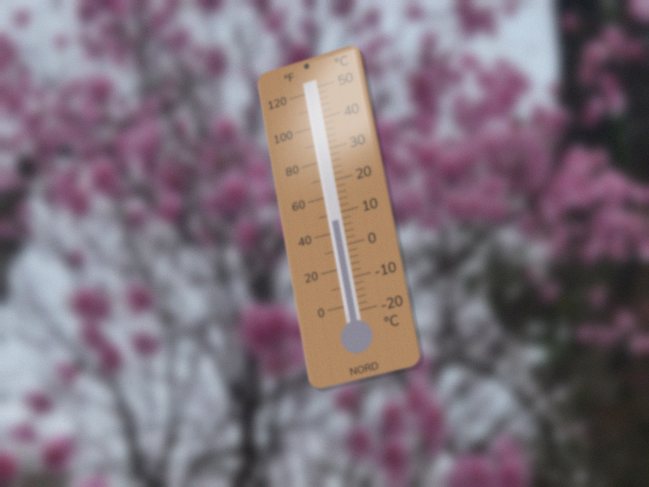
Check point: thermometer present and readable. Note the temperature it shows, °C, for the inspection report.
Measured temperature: 8 °C
